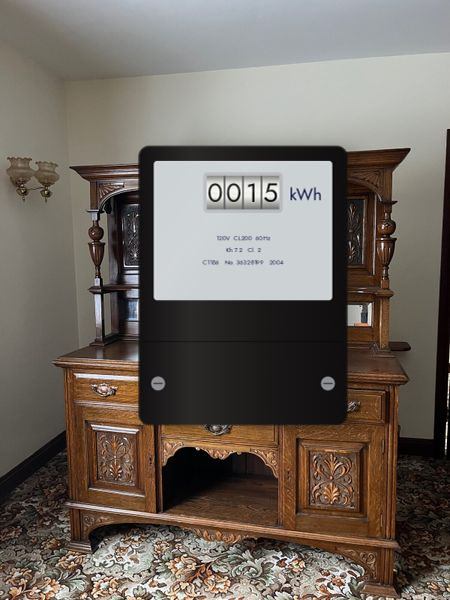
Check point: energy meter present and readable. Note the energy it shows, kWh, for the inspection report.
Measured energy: 15 kWh
